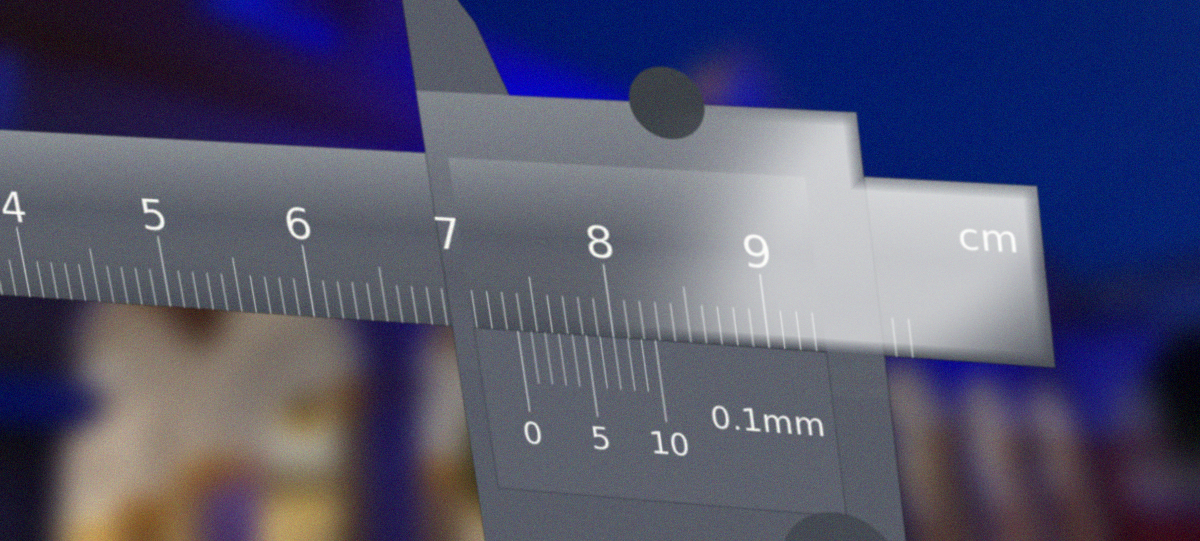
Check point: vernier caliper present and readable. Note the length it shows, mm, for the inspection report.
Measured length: 73.7 mm
